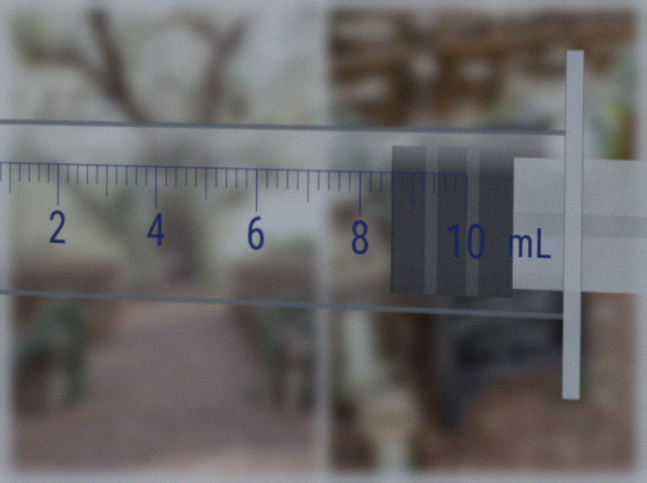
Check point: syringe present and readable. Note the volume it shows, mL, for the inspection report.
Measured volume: 8.6 mL
